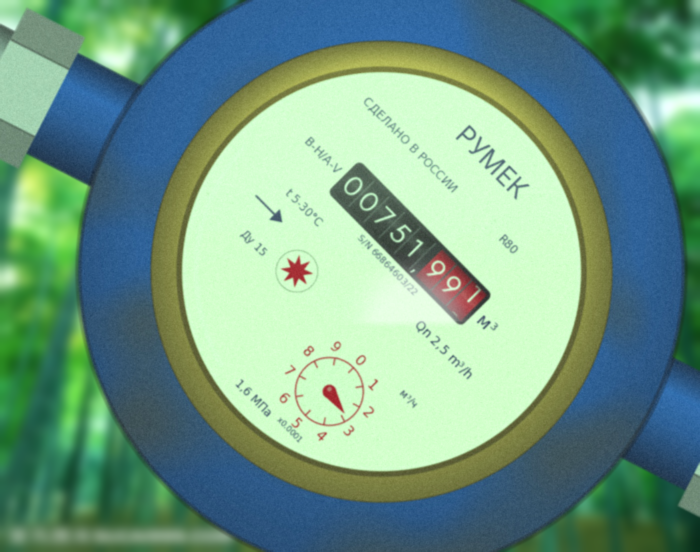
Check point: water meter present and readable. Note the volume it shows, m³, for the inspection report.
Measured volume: 751.9912 m³
